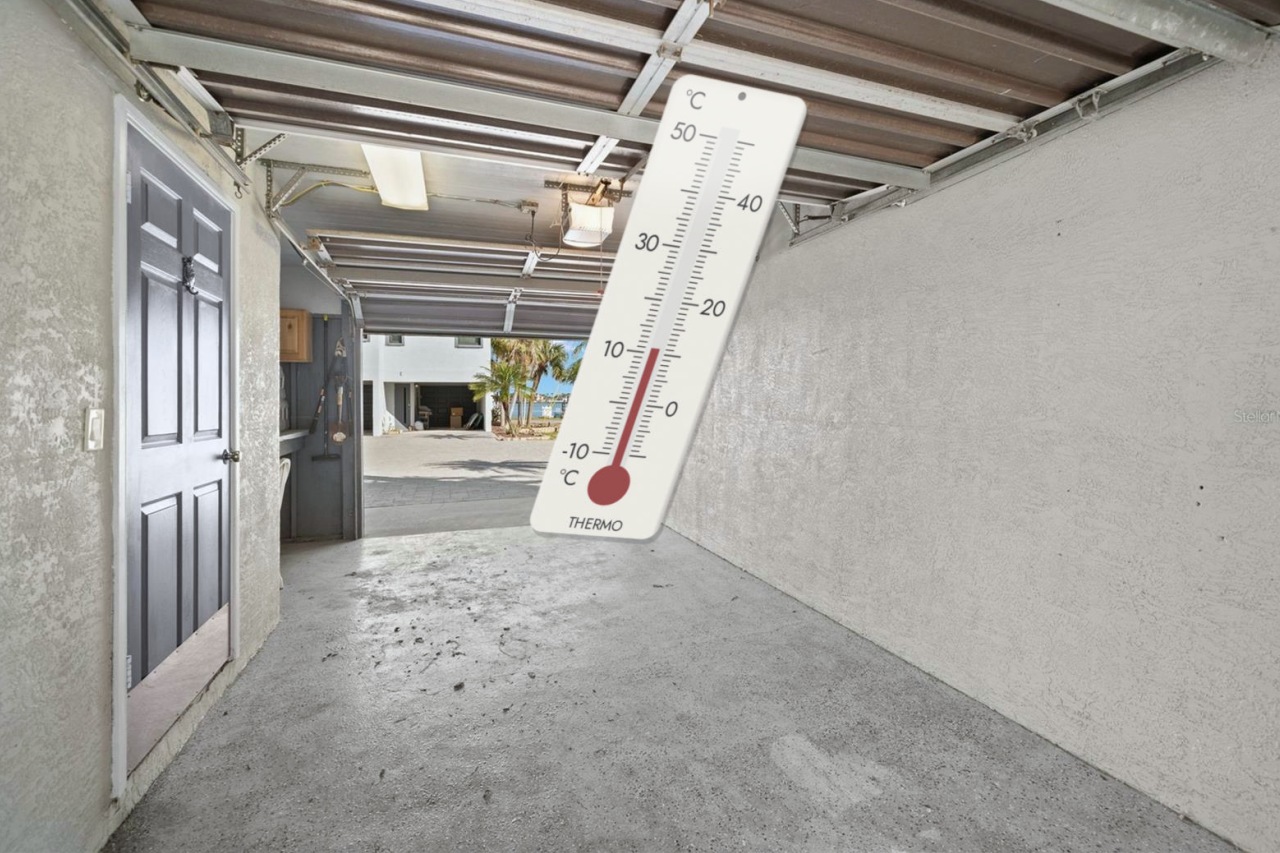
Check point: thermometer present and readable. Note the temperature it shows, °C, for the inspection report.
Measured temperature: 11 °C
